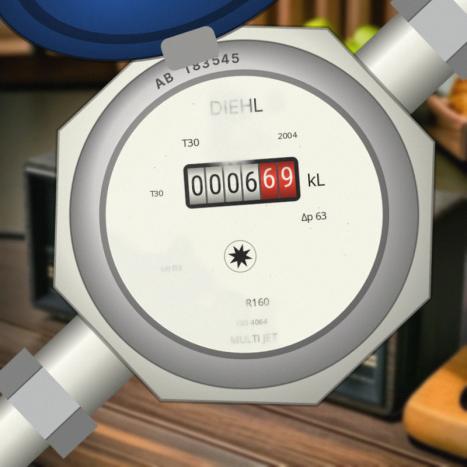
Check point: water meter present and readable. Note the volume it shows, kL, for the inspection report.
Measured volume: 6.69 kL
